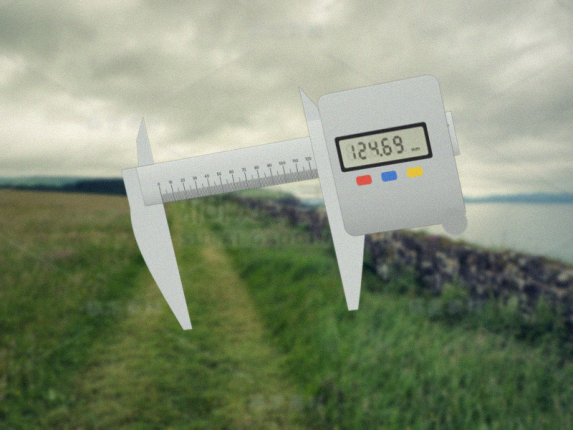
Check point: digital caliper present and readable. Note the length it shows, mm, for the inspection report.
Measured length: 124.69 mm
